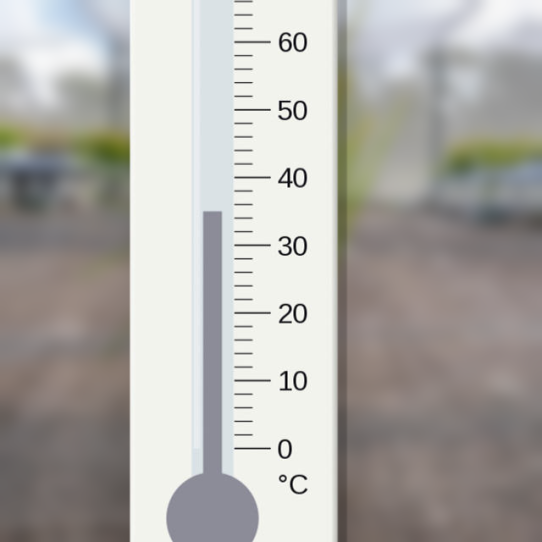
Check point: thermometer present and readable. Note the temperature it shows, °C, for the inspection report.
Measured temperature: 35 °C
